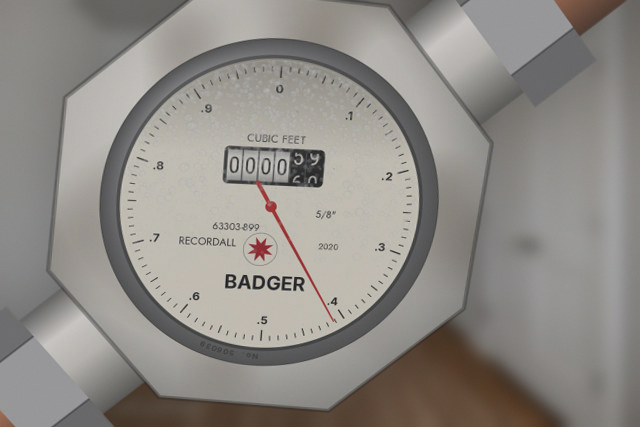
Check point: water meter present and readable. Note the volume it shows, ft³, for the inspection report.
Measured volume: 59.41 ft³
